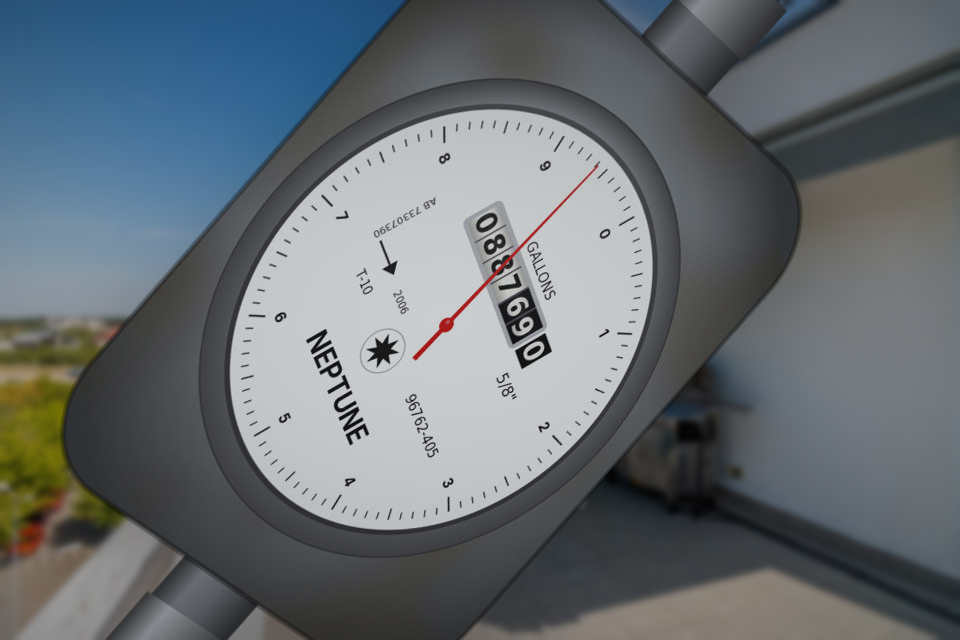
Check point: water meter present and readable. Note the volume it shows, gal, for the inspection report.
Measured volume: 887689.4 gal
